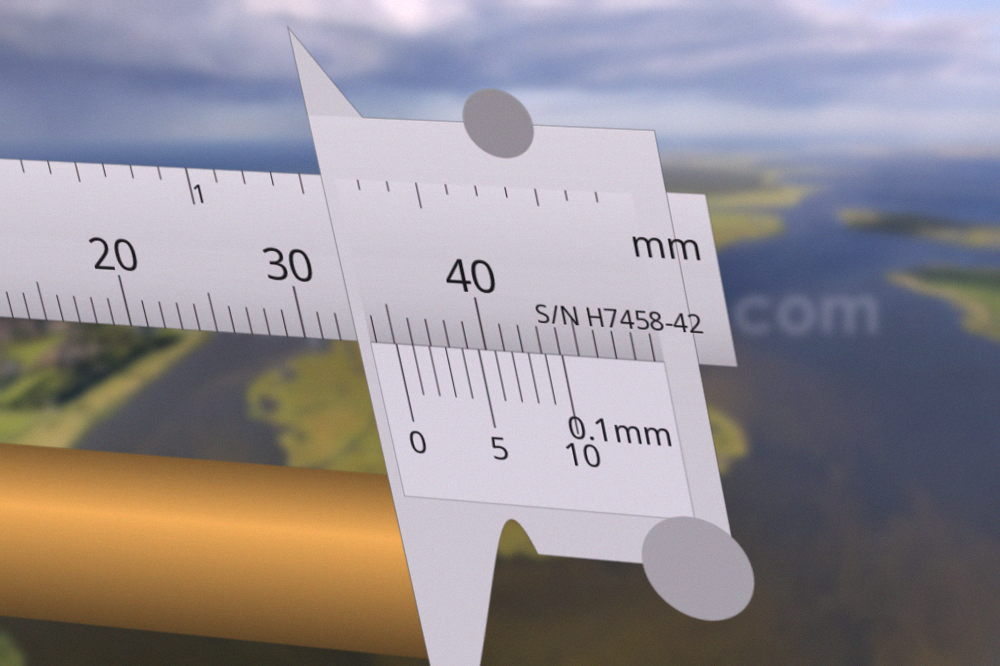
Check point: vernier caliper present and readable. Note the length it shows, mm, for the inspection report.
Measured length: 35.1 mm
